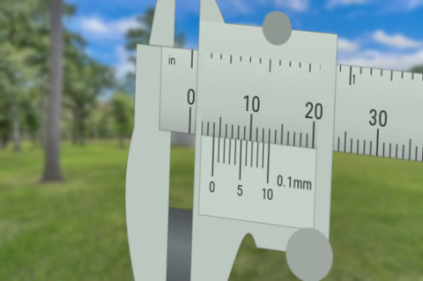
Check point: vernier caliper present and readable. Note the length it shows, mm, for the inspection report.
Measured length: 4.0 mm
